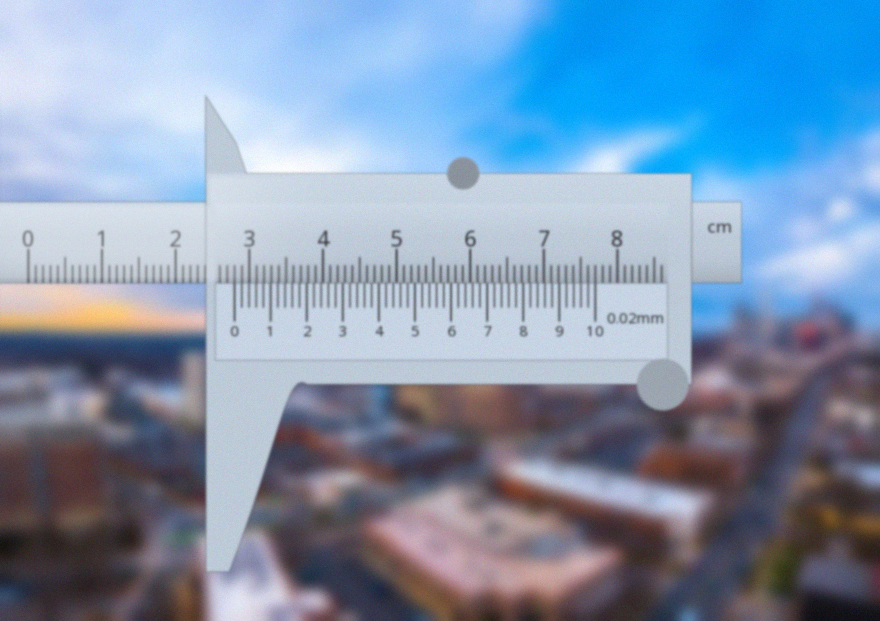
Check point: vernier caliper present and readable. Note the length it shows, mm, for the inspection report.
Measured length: 28.0 mm
